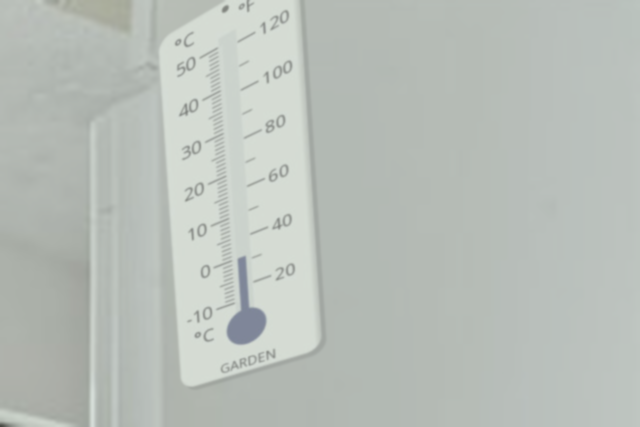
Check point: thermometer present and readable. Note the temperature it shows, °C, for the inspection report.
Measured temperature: 0 °C
